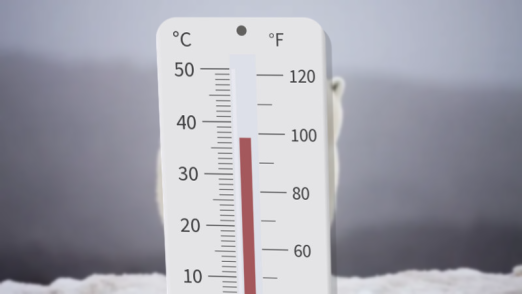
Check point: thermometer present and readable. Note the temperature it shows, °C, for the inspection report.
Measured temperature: 37 °C
